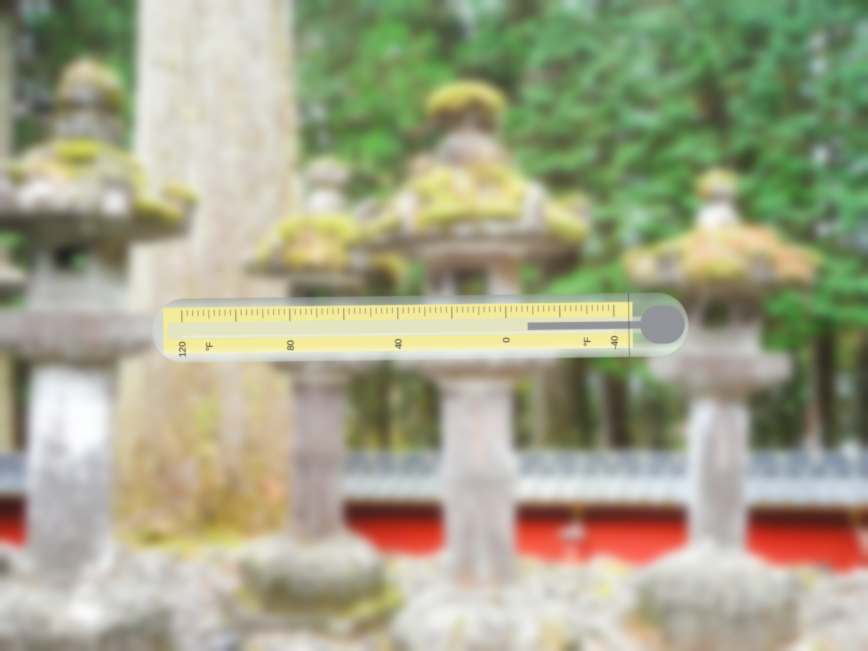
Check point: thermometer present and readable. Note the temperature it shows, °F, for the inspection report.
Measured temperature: -8 °F
